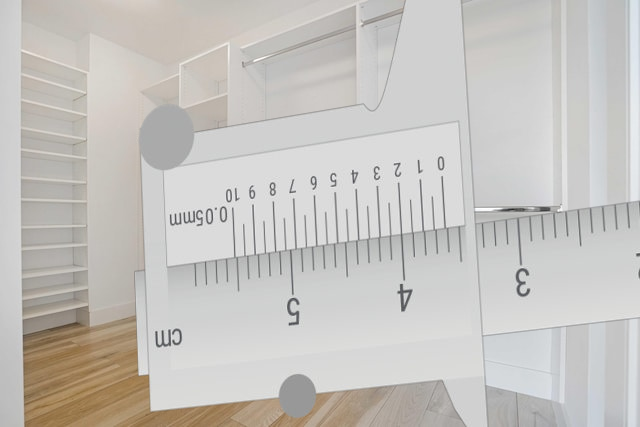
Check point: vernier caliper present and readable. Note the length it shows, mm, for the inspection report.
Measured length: 36.2 mm
